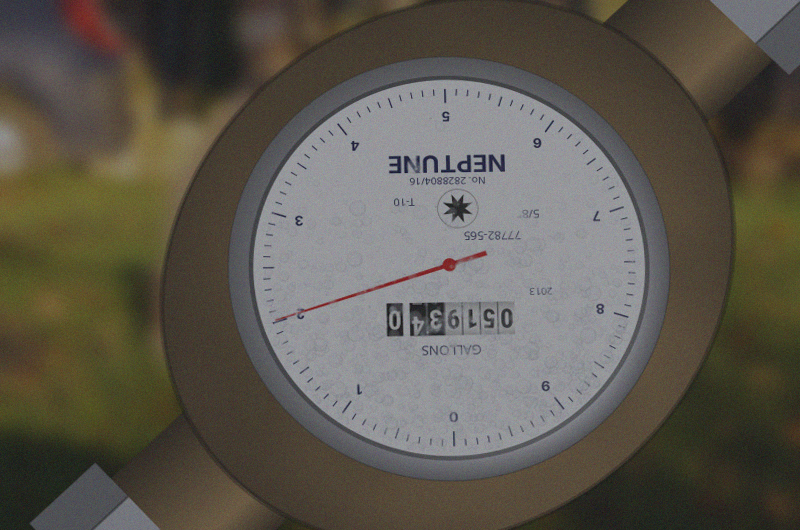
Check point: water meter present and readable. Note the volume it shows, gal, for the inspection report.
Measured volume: 519342.0 gal
